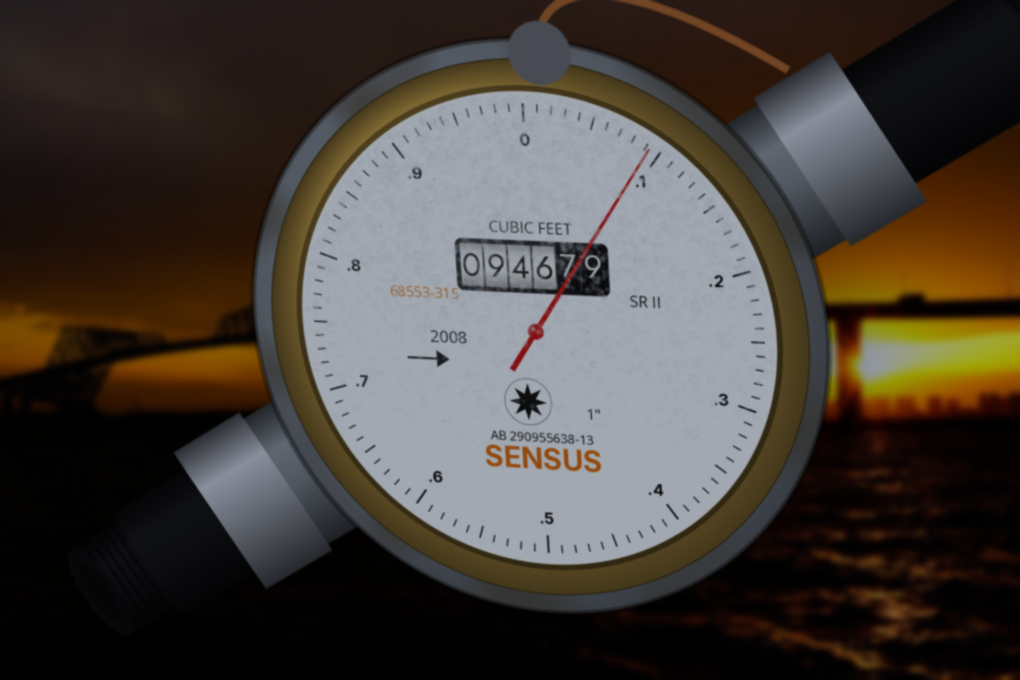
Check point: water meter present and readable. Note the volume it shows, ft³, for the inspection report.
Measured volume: 94679.09 ft³
